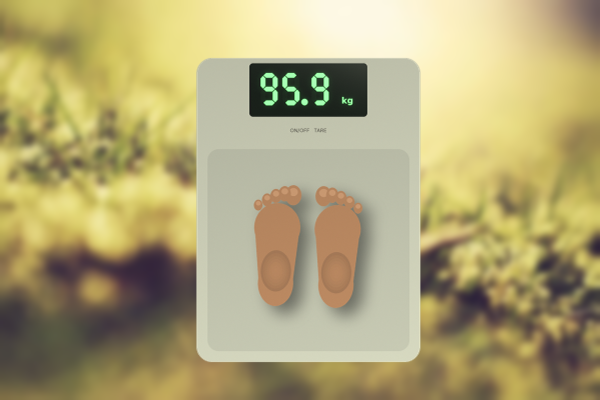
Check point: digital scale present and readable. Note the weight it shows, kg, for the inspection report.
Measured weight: 95.9 kg
